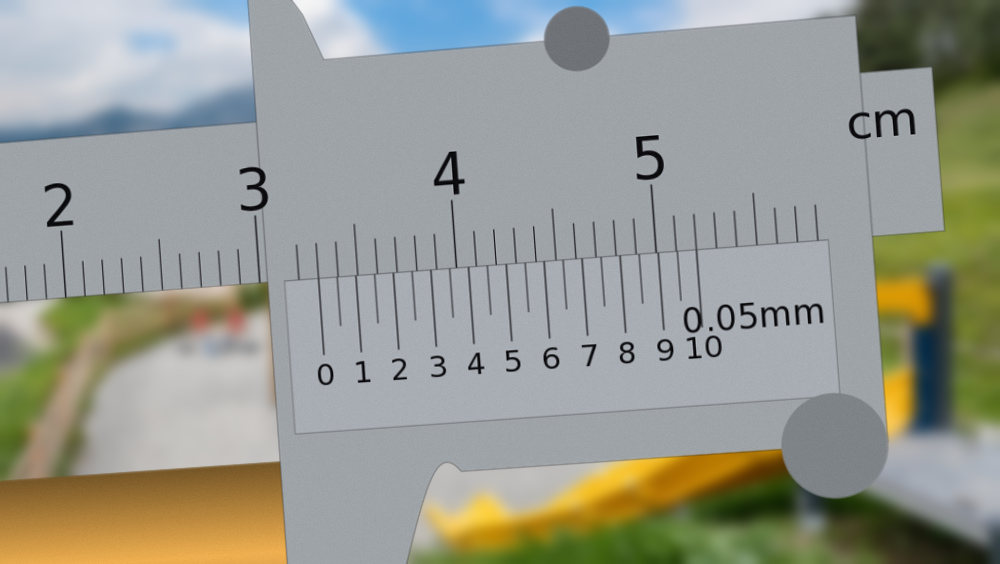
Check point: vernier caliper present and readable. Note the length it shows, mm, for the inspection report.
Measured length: 33.0 mm
